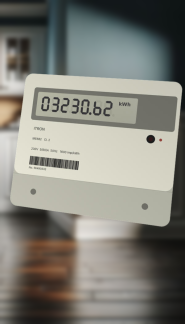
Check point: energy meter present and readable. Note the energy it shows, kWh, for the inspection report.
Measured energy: 3230.62 kWh
